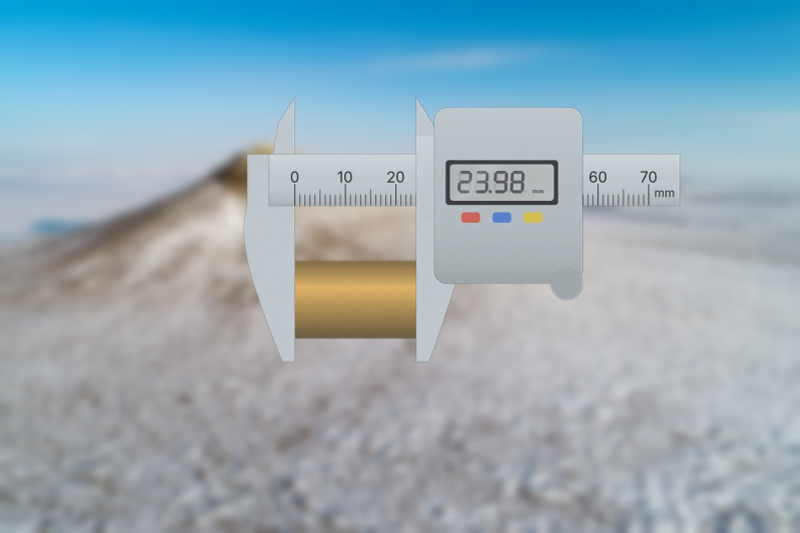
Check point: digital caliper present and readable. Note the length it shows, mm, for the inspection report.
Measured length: 23.98 mm
